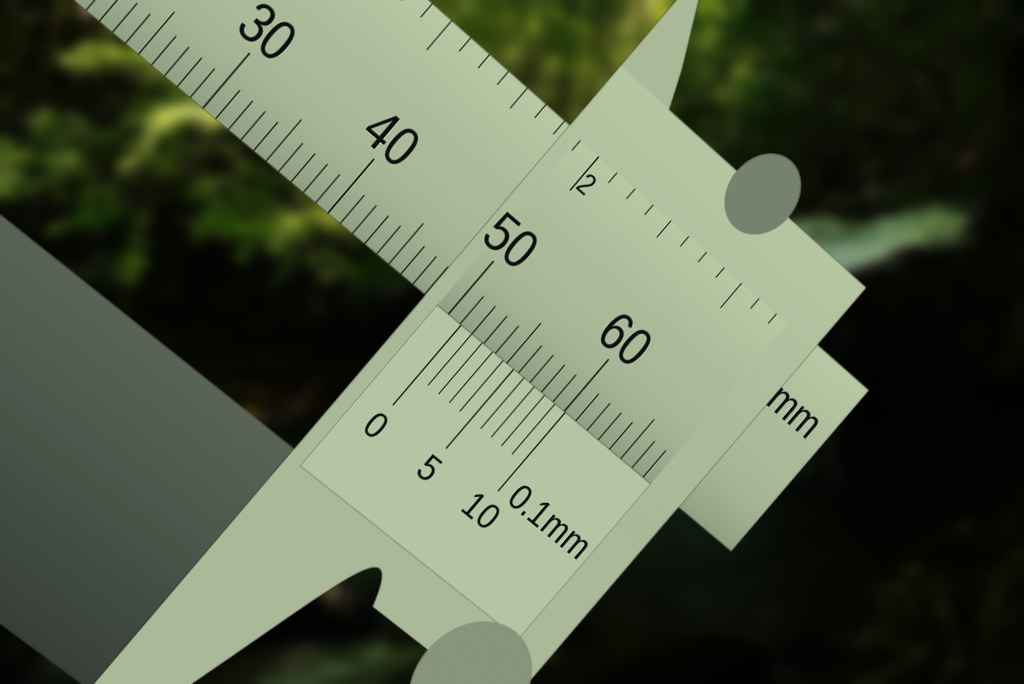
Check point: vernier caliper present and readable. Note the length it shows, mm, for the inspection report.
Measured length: 51.1 mm
